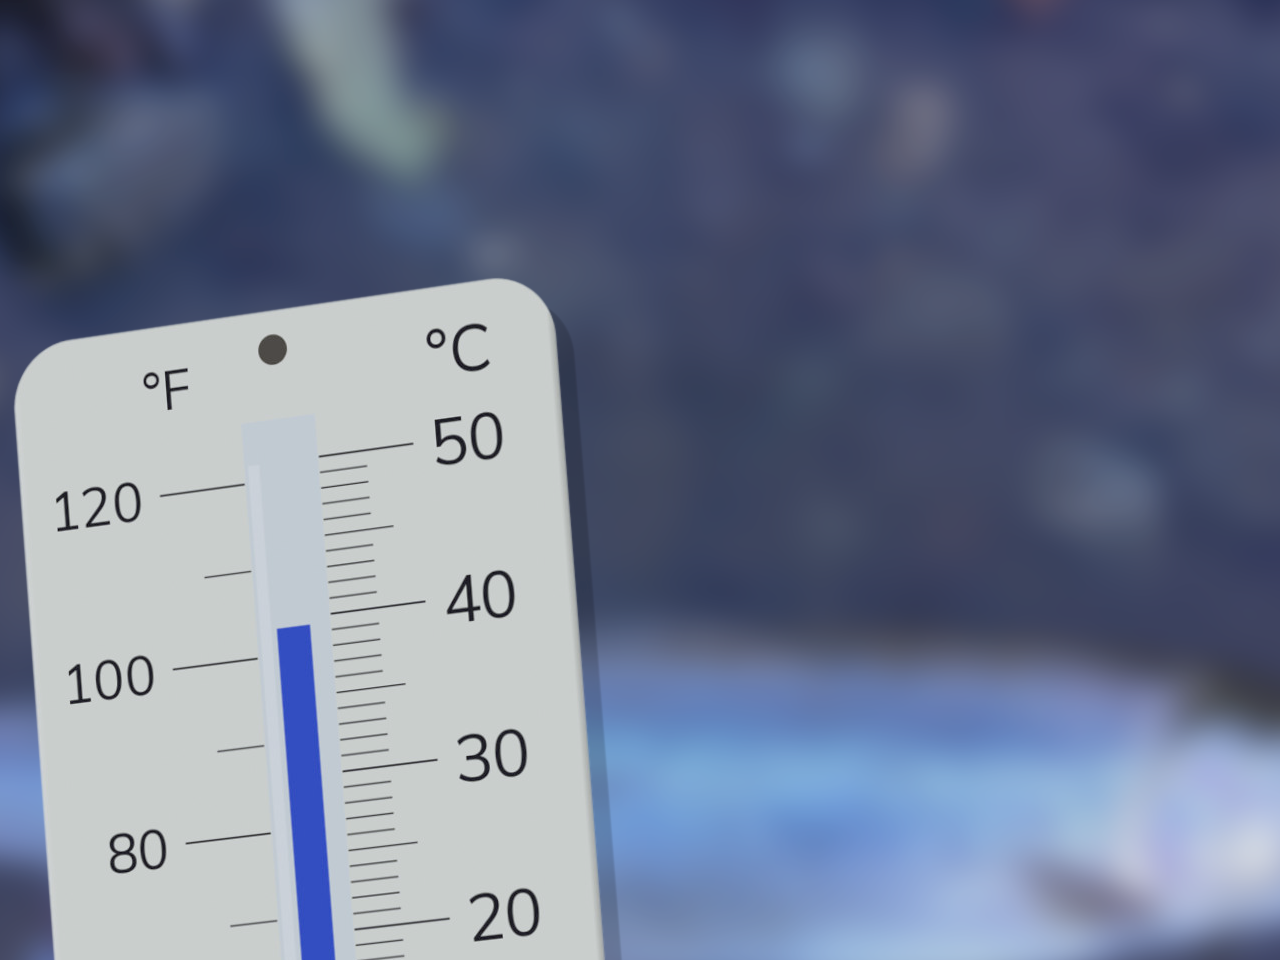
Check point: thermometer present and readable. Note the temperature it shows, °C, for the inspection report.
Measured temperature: 39.5 °C
